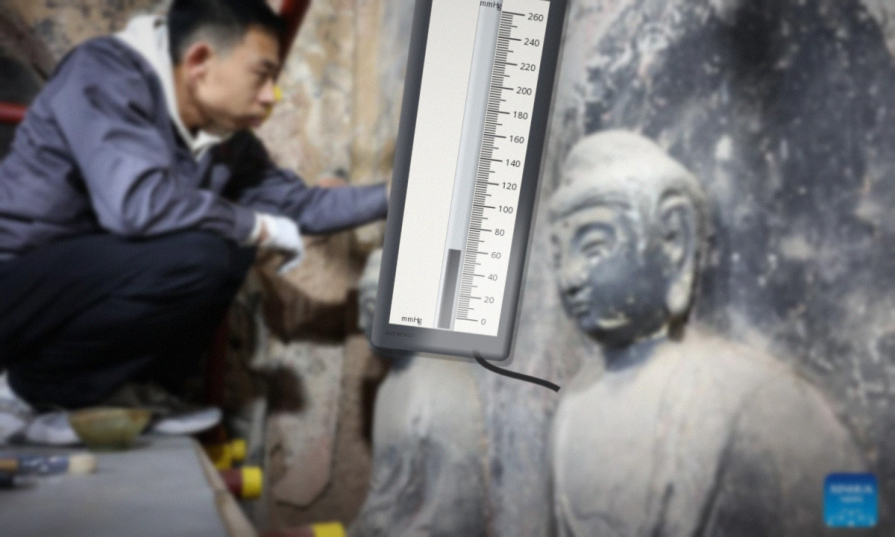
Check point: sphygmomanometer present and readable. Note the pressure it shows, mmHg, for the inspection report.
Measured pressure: 60 mmHg
